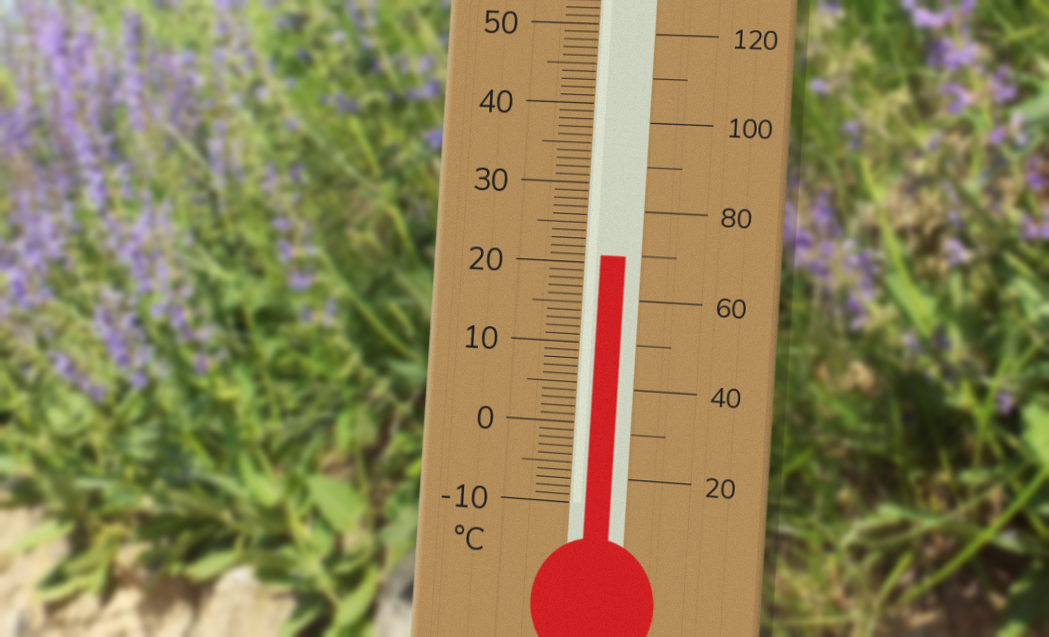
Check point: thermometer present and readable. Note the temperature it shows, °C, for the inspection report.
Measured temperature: 21 °C
